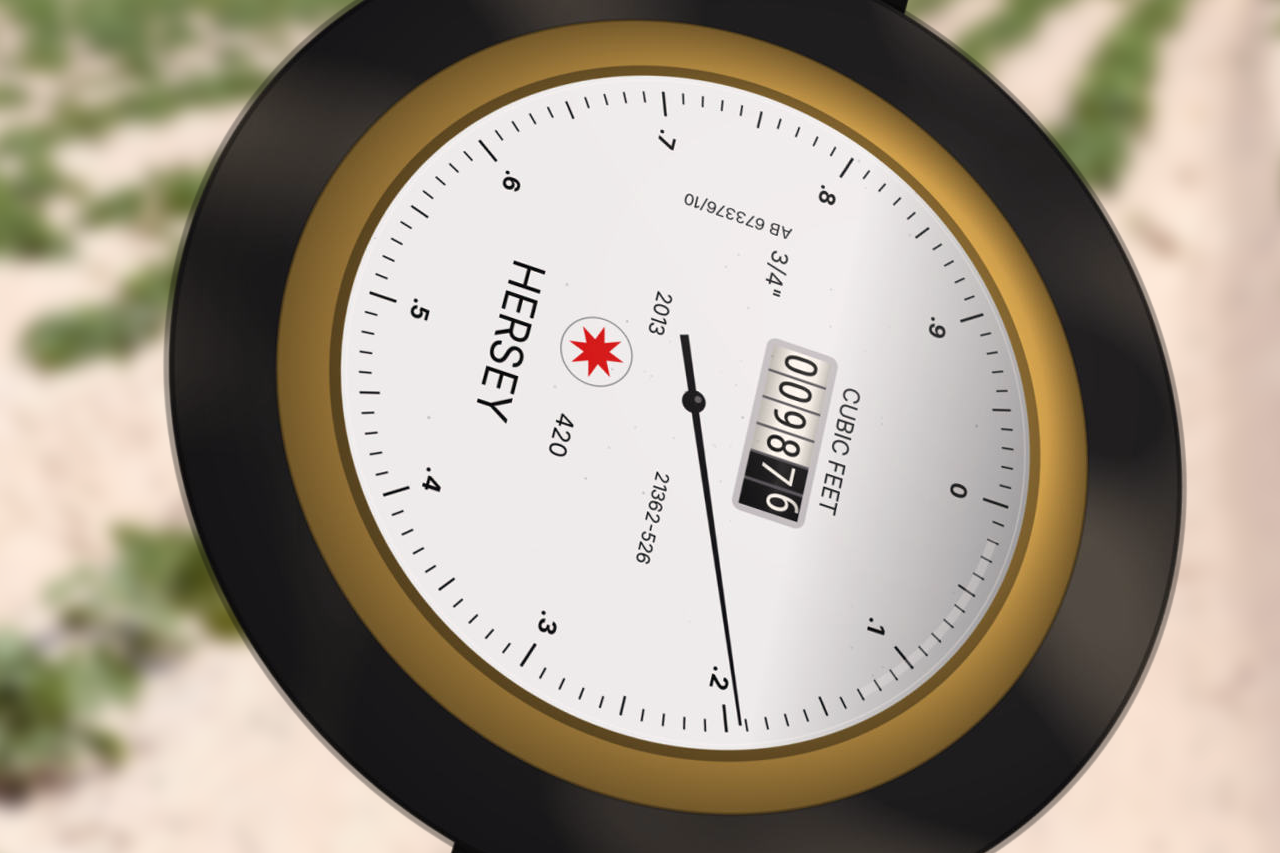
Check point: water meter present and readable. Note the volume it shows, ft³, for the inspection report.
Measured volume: 9876.19 ft³
